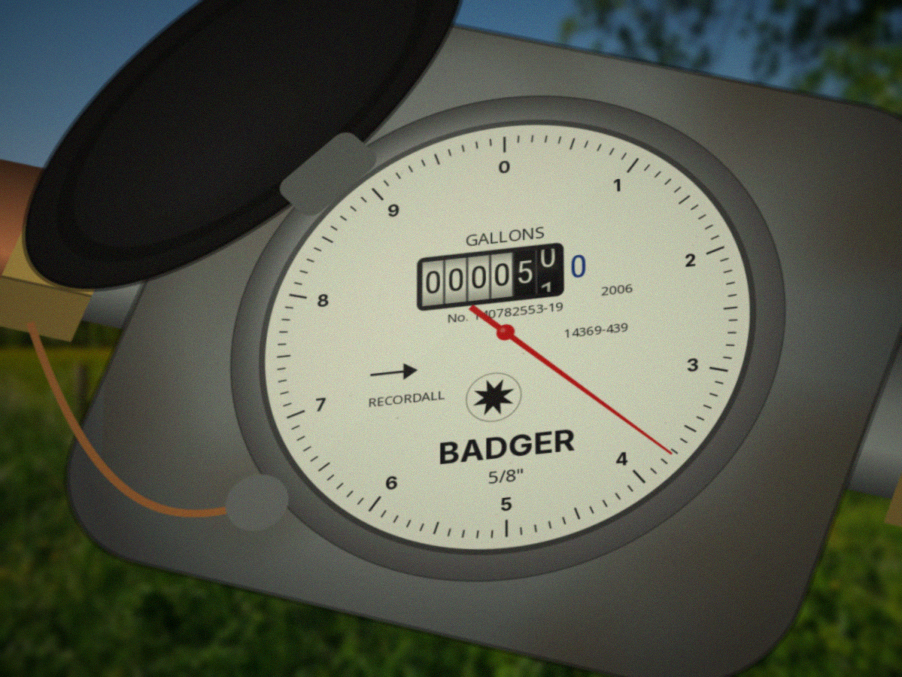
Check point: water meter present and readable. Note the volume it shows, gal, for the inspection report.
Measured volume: 503.7 gal
